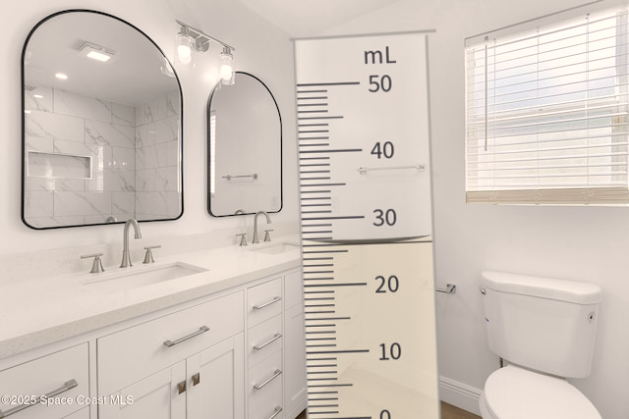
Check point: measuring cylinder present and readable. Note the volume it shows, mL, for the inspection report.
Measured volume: 26 mL
